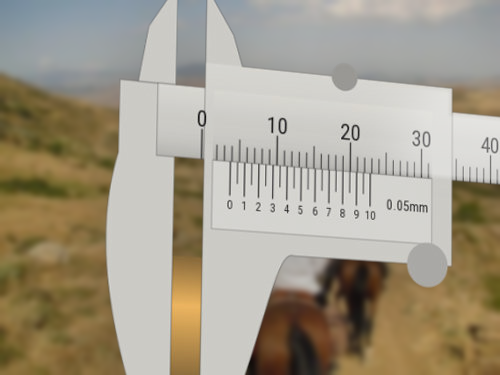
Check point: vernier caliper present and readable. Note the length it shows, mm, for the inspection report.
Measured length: 3.8 mm
